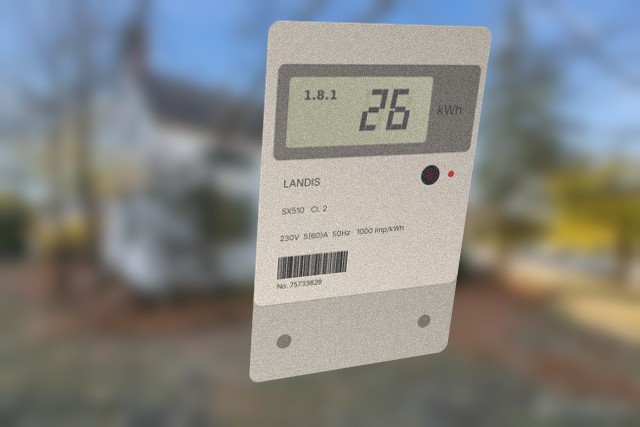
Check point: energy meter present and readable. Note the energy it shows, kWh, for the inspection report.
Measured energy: 26 kWh
